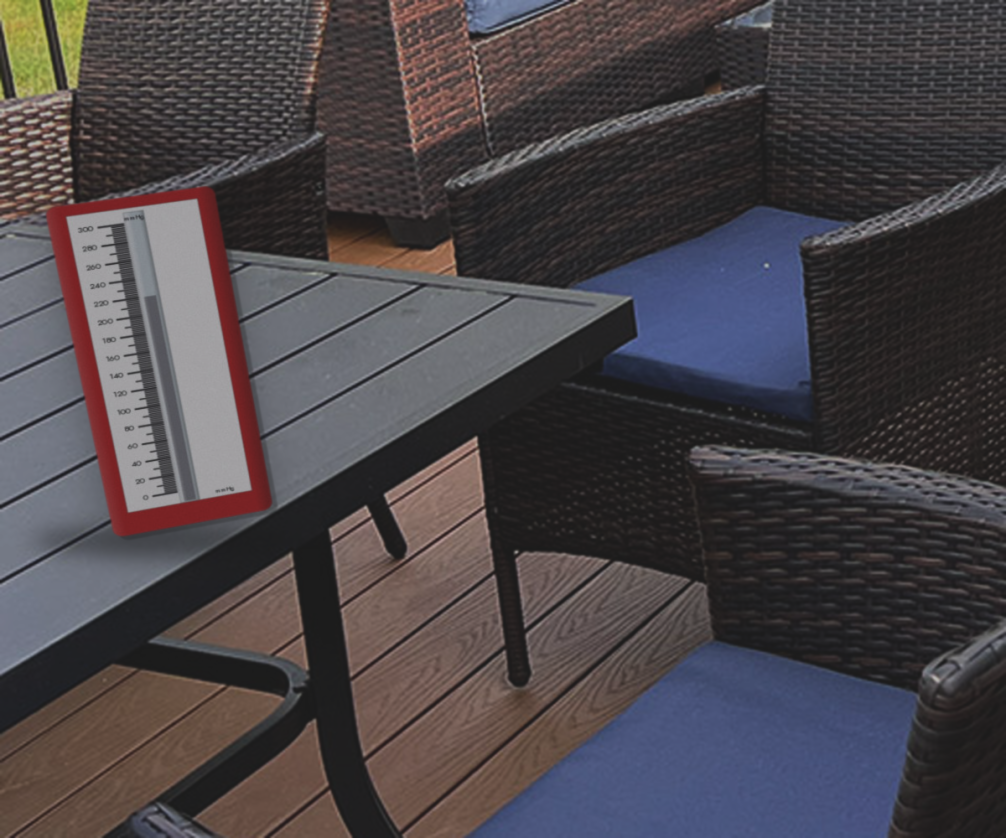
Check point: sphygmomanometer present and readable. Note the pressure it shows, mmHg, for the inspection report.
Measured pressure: 220 mmHg
